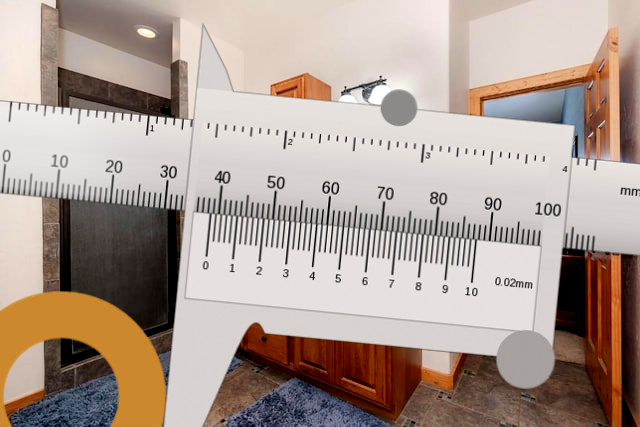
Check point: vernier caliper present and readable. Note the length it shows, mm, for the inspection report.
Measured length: 38.5 mm
